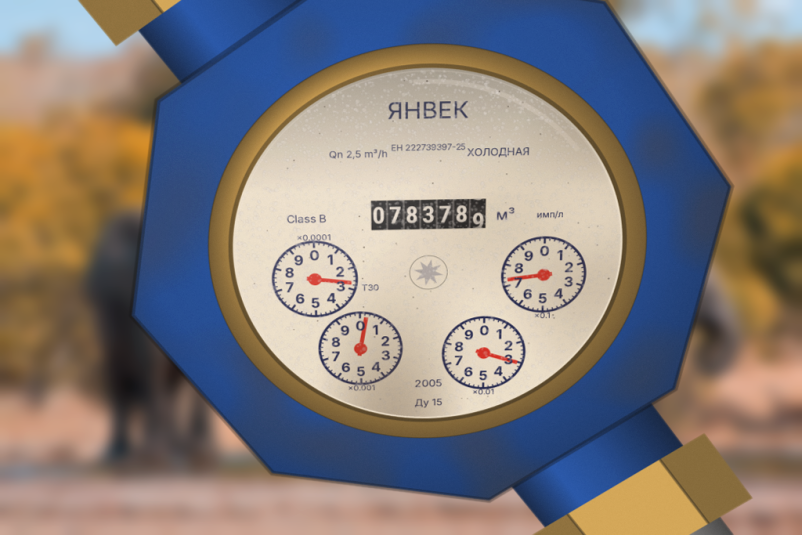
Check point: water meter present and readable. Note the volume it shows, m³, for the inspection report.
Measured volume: 783788.7302 m³
